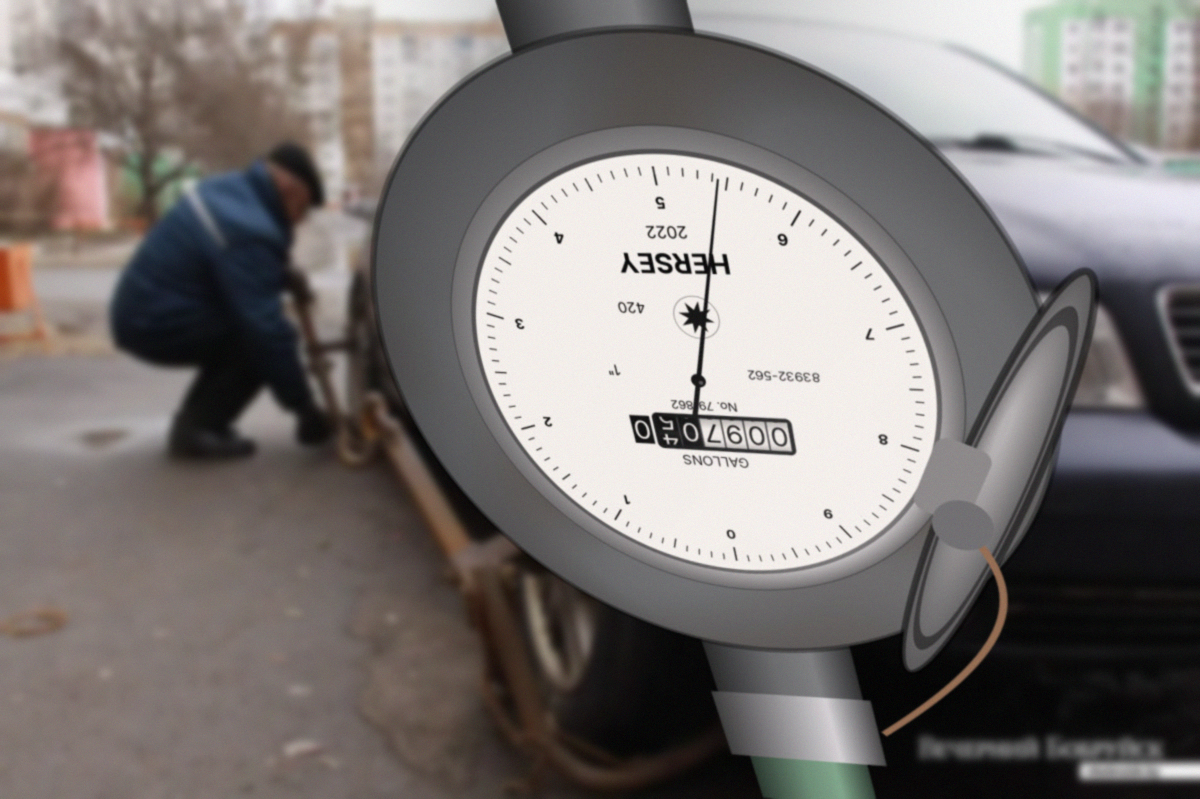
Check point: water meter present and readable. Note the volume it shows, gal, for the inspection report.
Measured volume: 97045.4 gal
